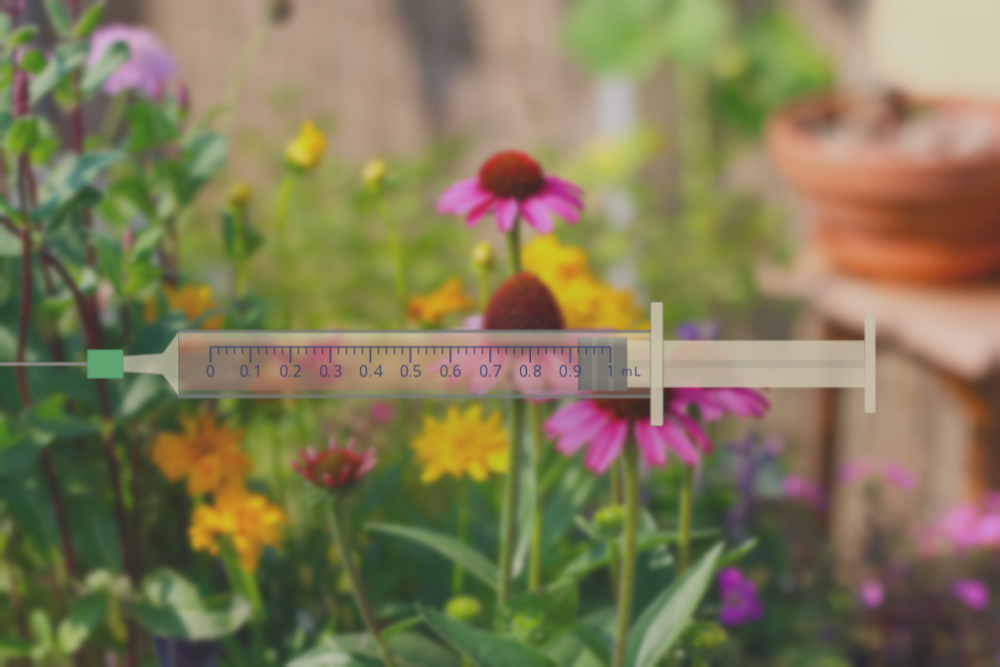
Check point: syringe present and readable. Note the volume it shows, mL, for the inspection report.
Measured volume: 0.92 mL
